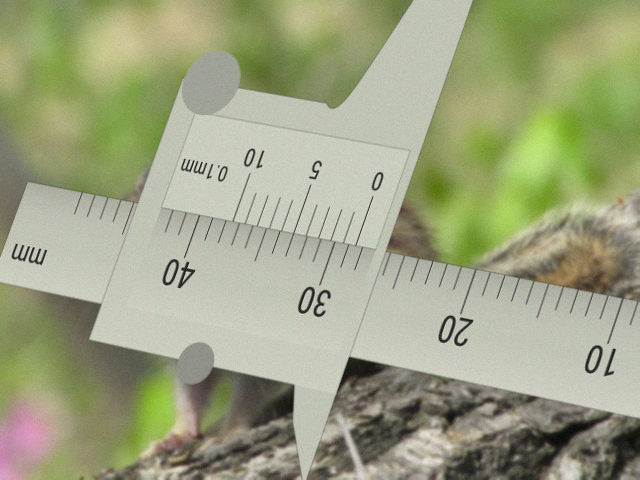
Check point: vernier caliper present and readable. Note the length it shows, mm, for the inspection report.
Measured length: 28.5 mm
